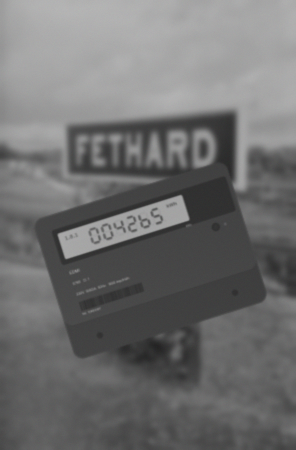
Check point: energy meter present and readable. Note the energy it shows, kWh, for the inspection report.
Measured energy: 4265 kWh
